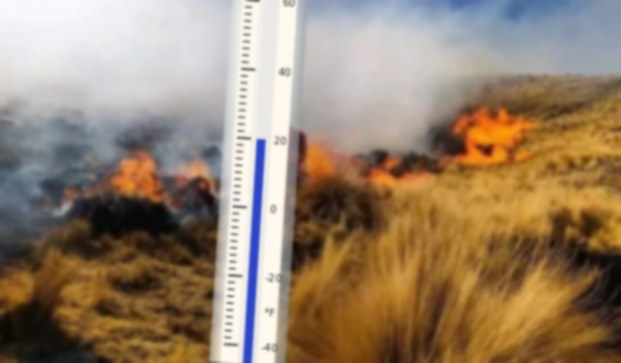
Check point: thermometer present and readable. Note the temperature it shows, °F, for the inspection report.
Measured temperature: 20 °F
